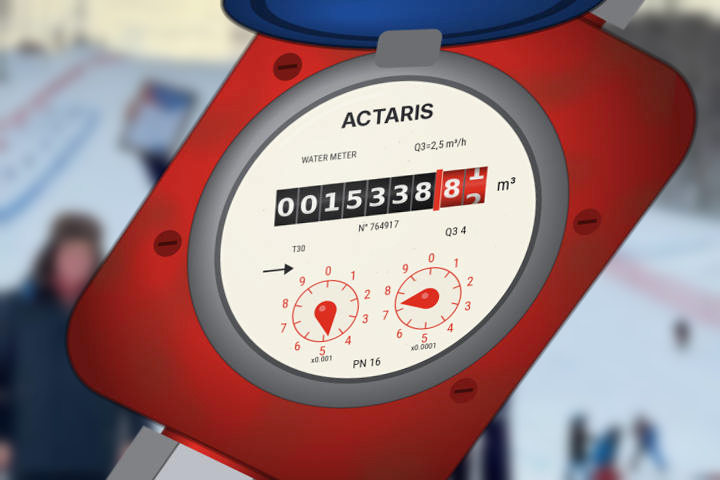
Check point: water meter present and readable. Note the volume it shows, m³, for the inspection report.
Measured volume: 15338.8147 m³
